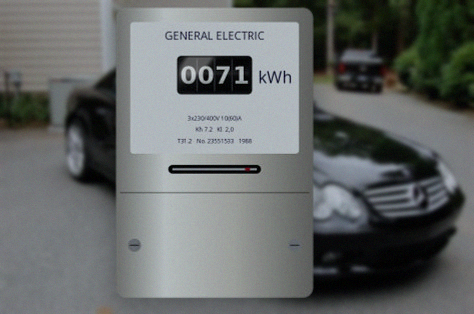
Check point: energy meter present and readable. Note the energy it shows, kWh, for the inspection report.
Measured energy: 71 kWh
